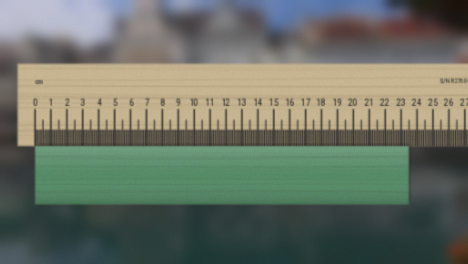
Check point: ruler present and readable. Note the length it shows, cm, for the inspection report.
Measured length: 23.5 cm
